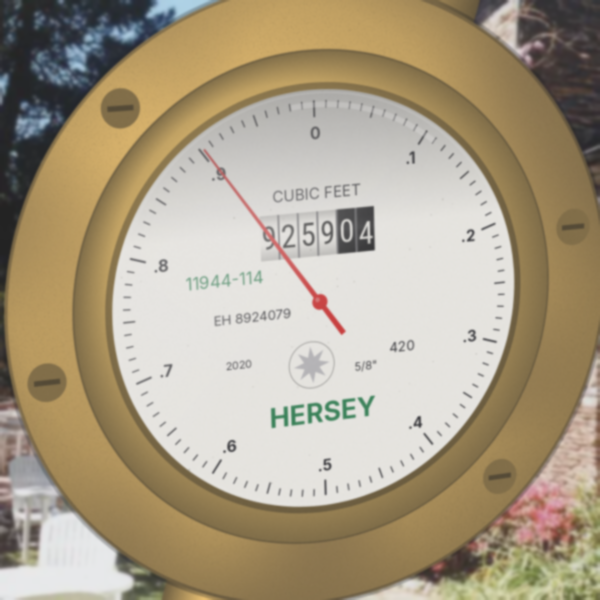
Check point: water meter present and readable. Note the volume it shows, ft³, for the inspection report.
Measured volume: 925903.90 ft³
